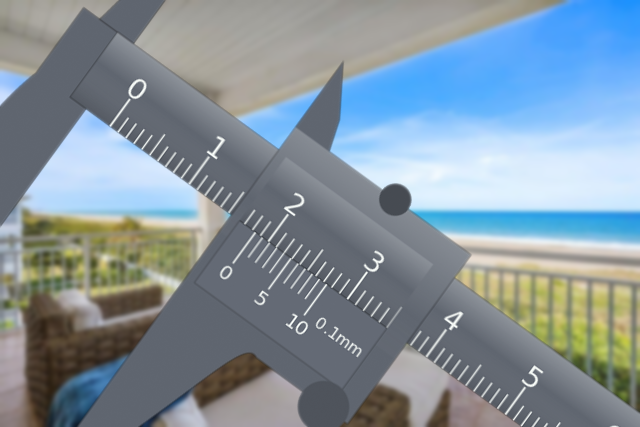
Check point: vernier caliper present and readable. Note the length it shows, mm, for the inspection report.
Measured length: 18.4 mm
